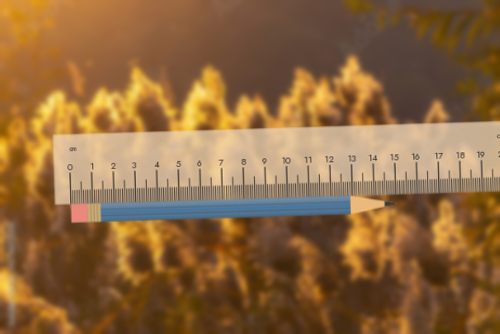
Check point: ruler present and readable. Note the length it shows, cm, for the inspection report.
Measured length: 15 cm
